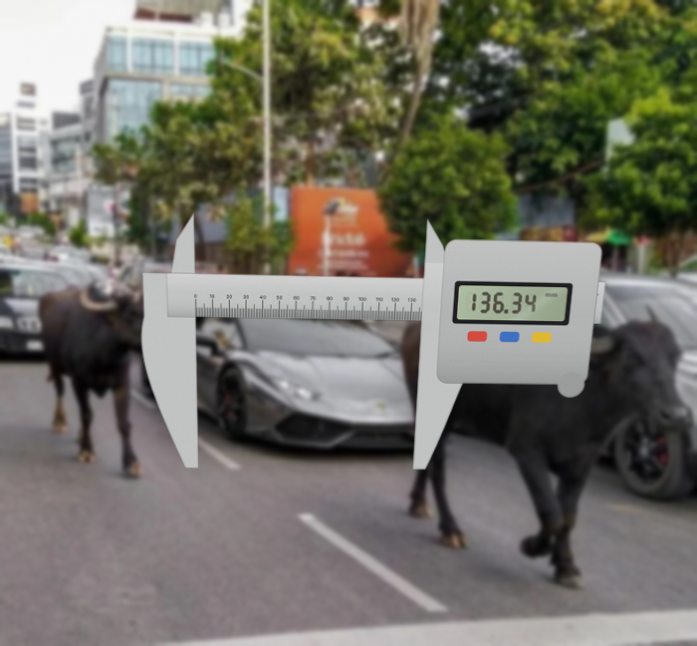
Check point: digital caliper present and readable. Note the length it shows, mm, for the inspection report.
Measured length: 136.34 mm
